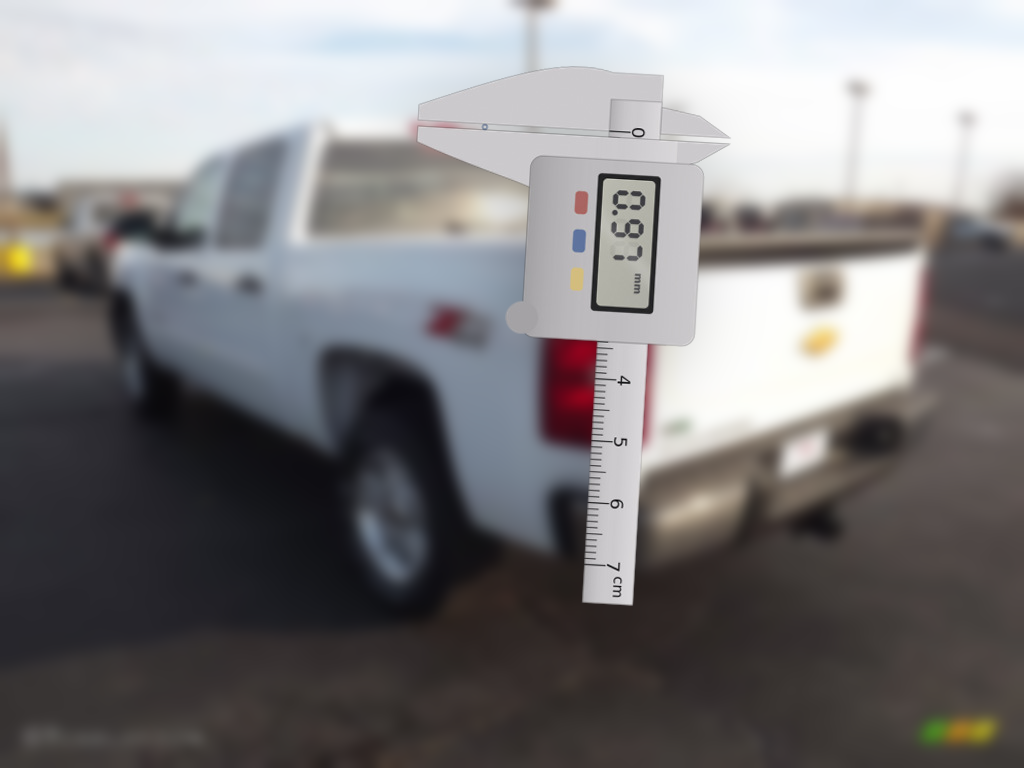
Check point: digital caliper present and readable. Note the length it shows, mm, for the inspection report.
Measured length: 0.97 mm
